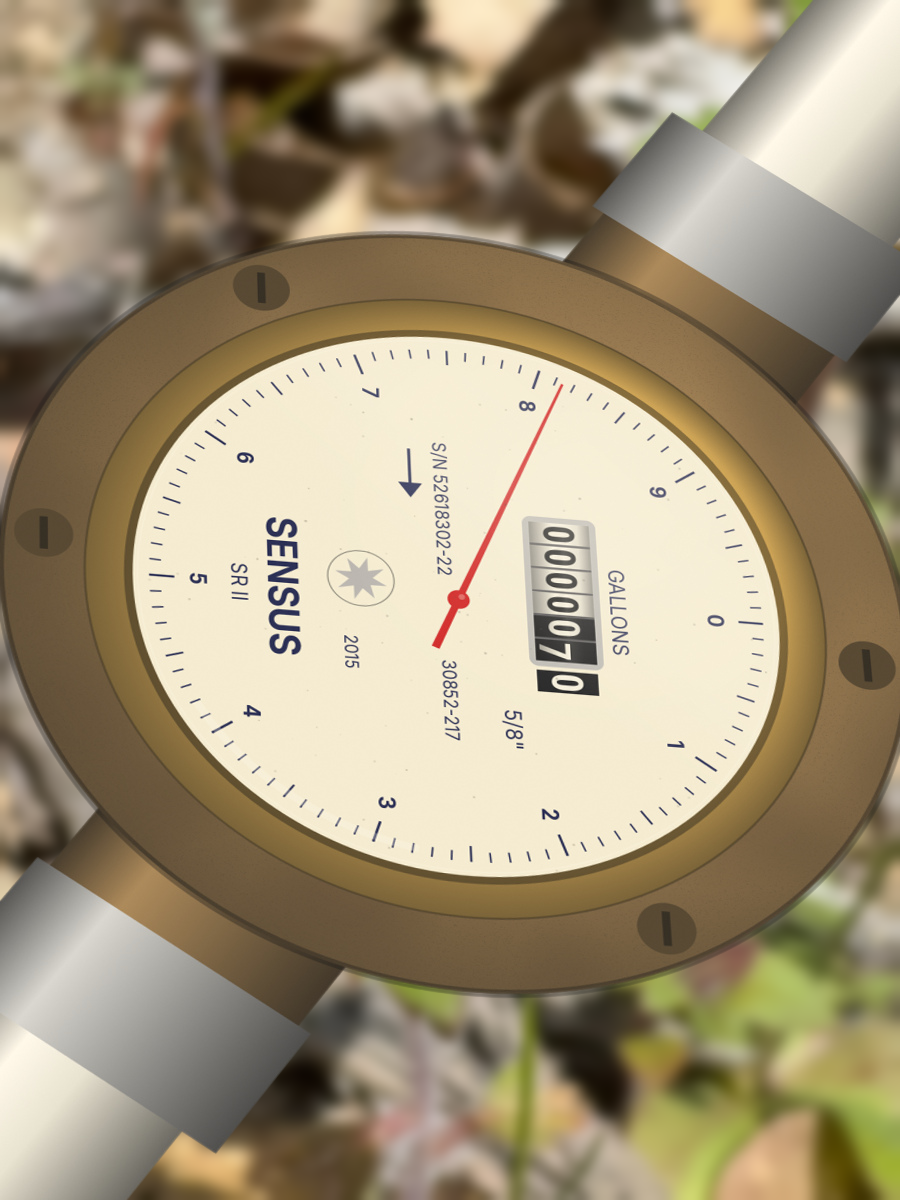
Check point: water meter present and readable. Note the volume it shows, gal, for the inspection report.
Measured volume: 68.1 gal
